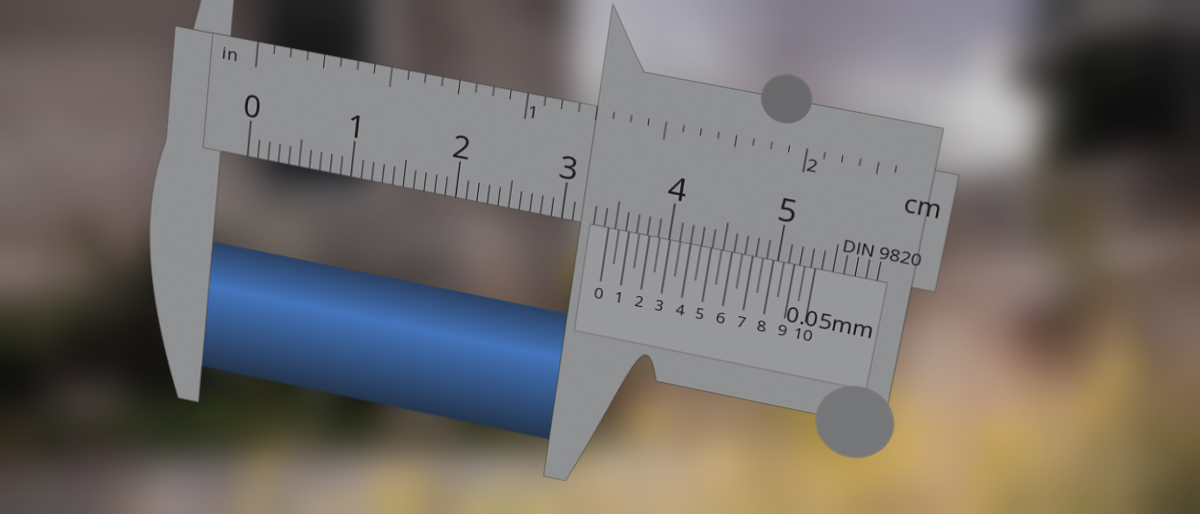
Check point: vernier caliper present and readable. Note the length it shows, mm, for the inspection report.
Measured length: 34.4 mm
